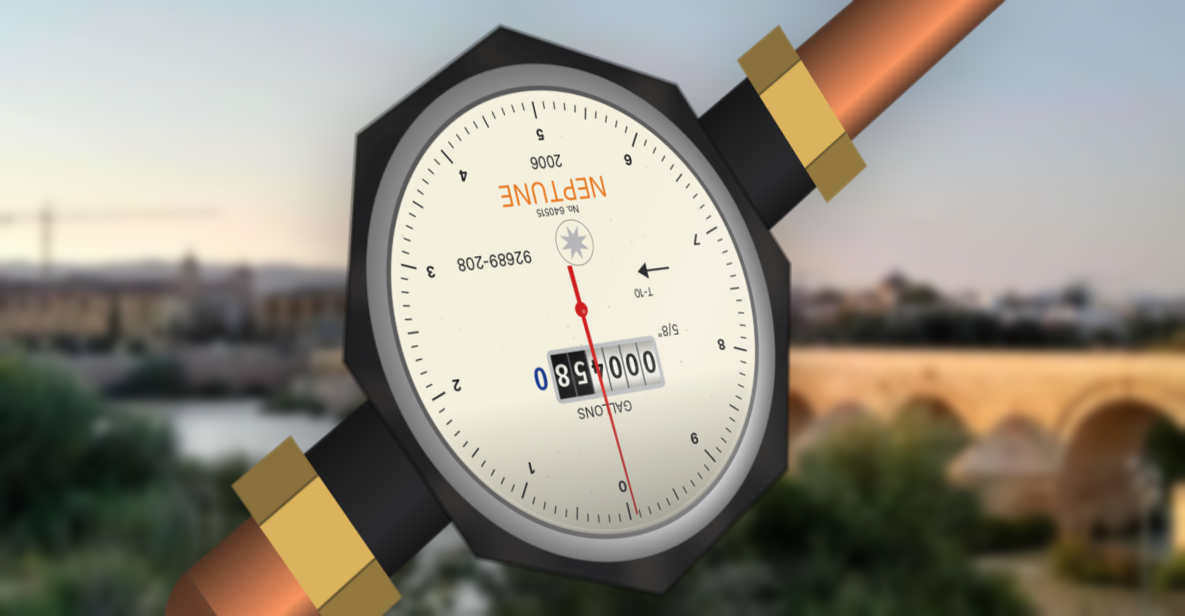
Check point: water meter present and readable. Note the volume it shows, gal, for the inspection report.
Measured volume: 4579.9 gal
